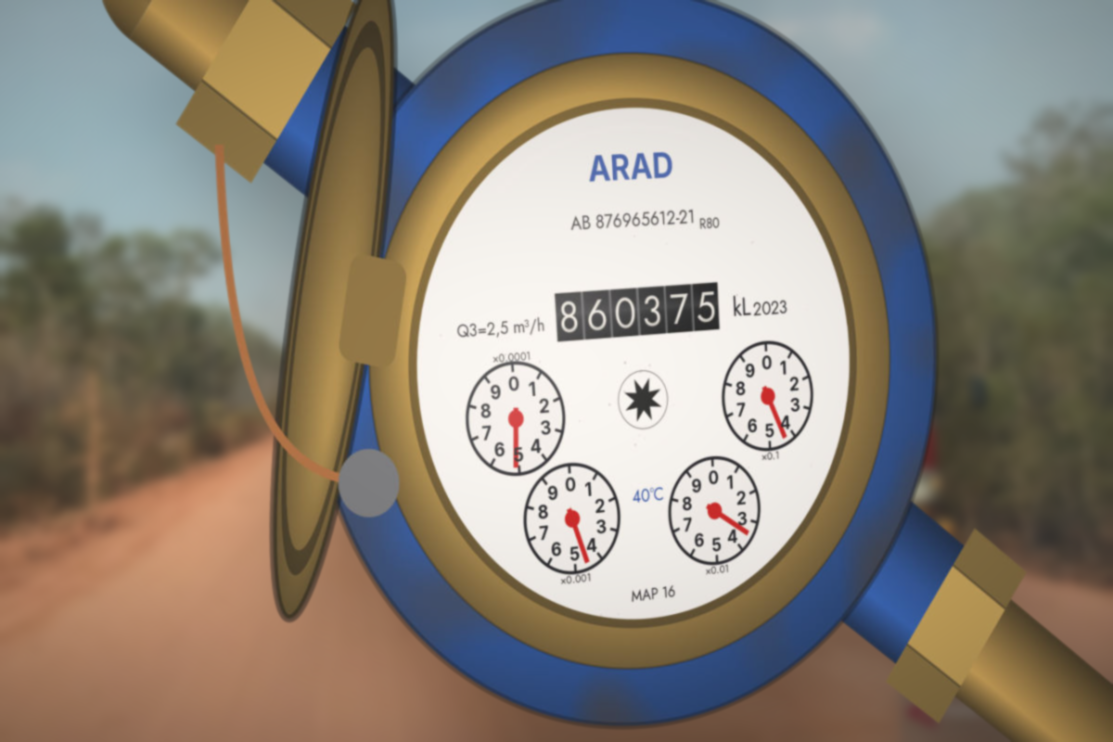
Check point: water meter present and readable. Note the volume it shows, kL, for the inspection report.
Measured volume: 860375.4345 kL
